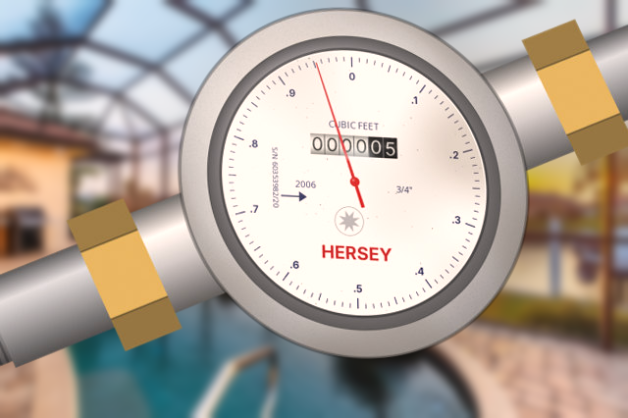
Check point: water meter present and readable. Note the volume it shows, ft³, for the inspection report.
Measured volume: 4.95 ft³
